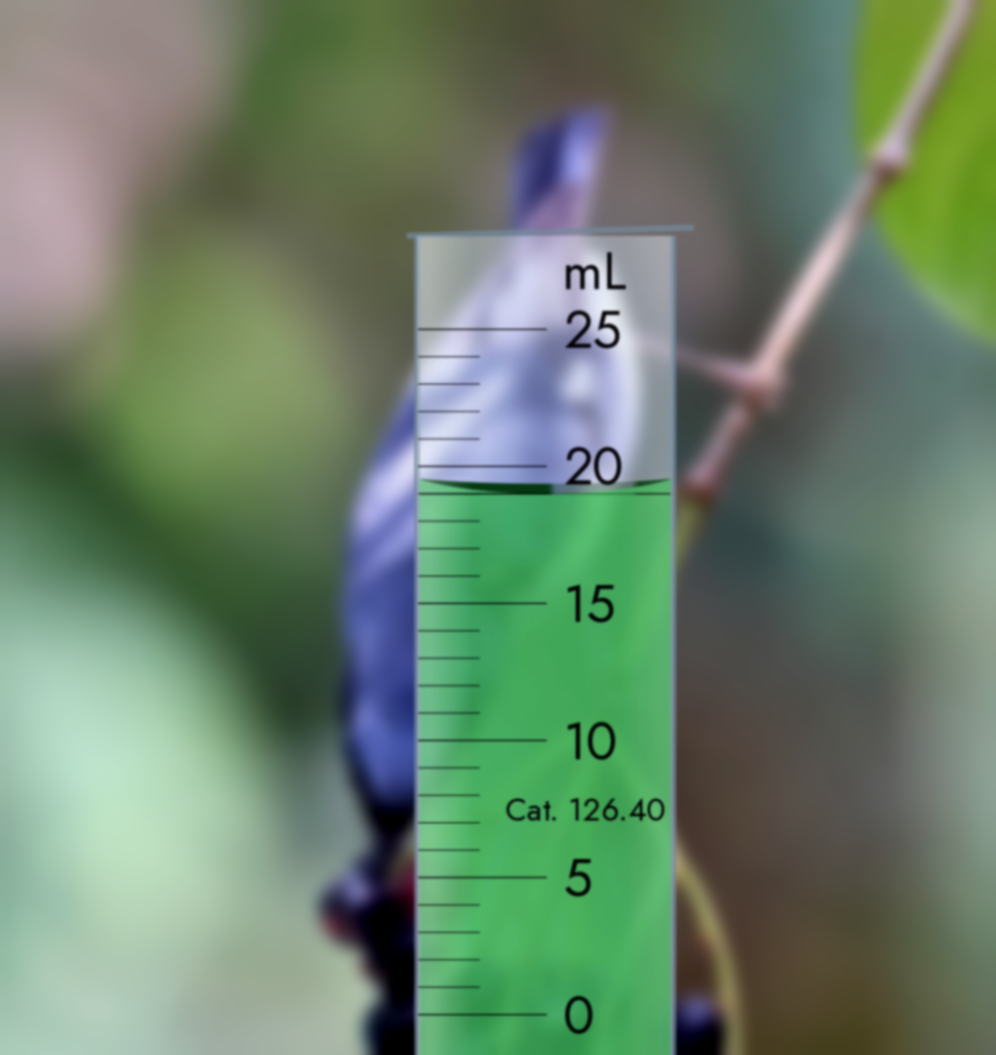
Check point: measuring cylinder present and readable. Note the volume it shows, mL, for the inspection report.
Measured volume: 19 mL
